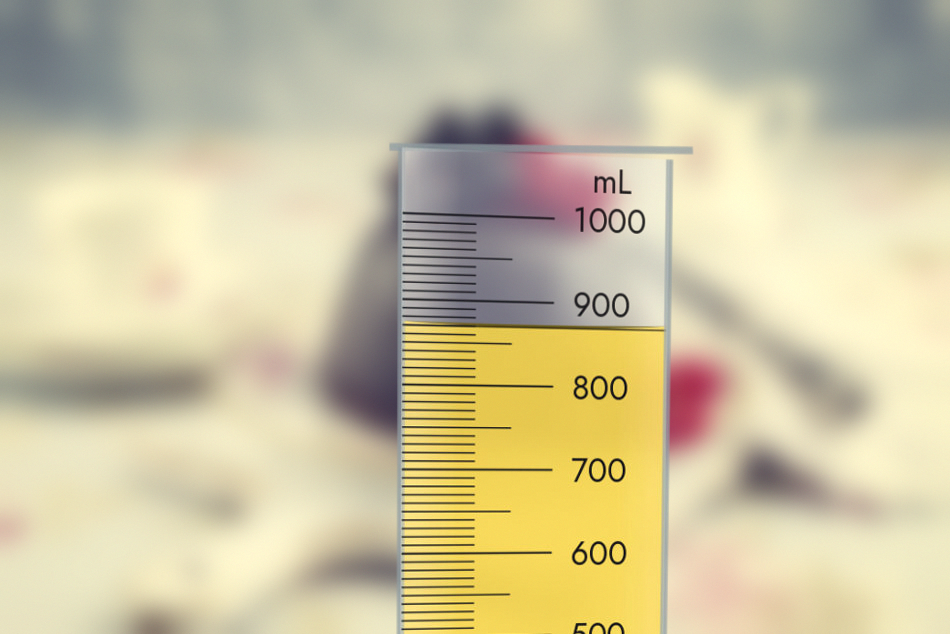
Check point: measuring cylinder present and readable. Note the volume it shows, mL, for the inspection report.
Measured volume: 870 mL
